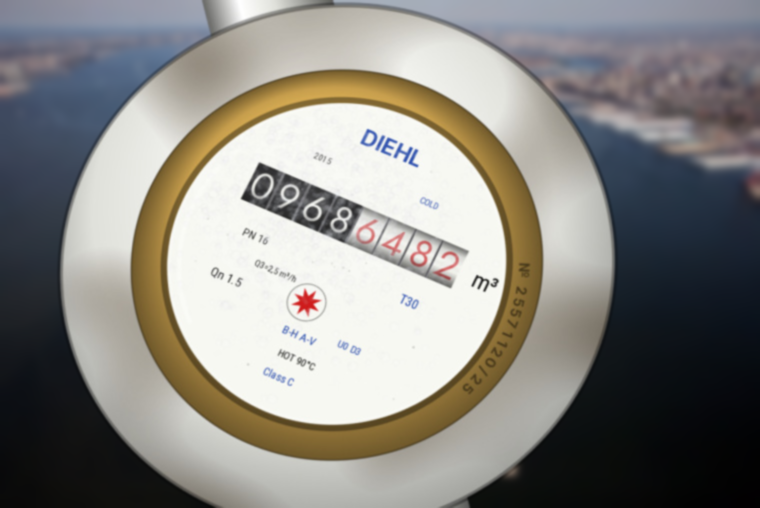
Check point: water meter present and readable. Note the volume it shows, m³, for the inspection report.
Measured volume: 968.6482 m³
